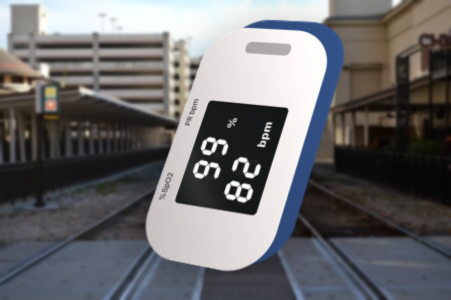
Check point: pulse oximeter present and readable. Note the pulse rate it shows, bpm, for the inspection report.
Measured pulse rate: 82 bpm
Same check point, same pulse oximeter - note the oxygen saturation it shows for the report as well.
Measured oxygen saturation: 99 %
